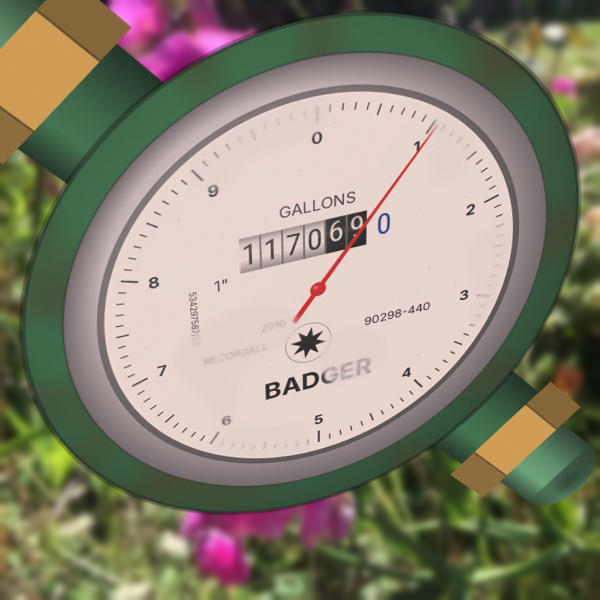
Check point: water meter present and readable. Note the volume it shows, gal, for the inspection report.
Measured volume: 1170691.0 gal
